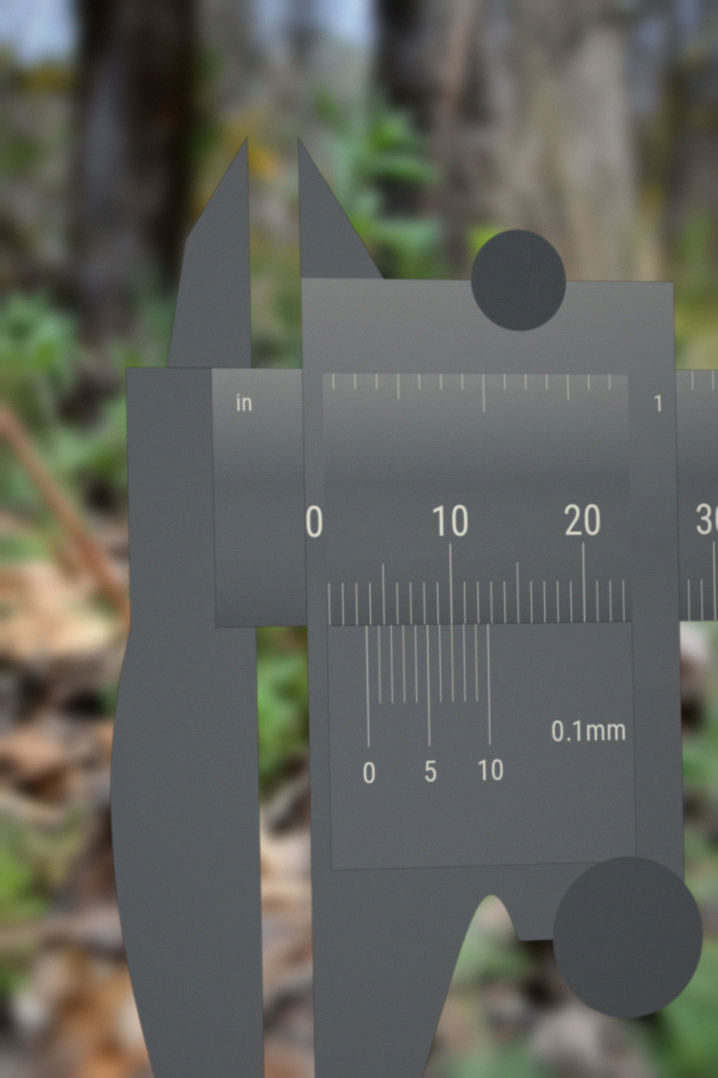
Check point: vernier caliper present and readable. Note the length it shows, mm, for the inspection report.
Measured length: 3.7 mm
